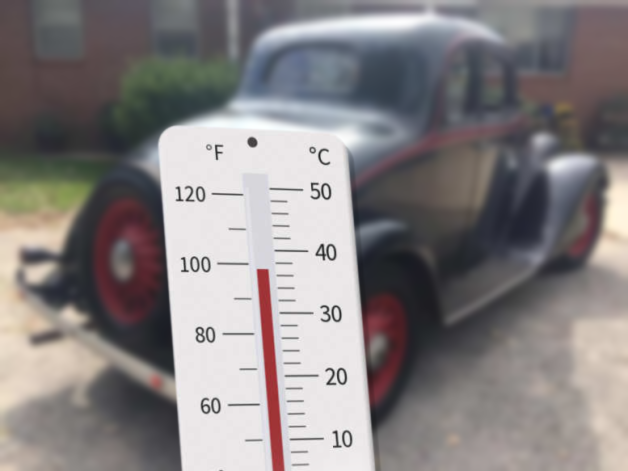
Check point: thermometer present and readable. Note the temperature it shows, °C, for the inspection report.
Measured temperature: 37 °C
